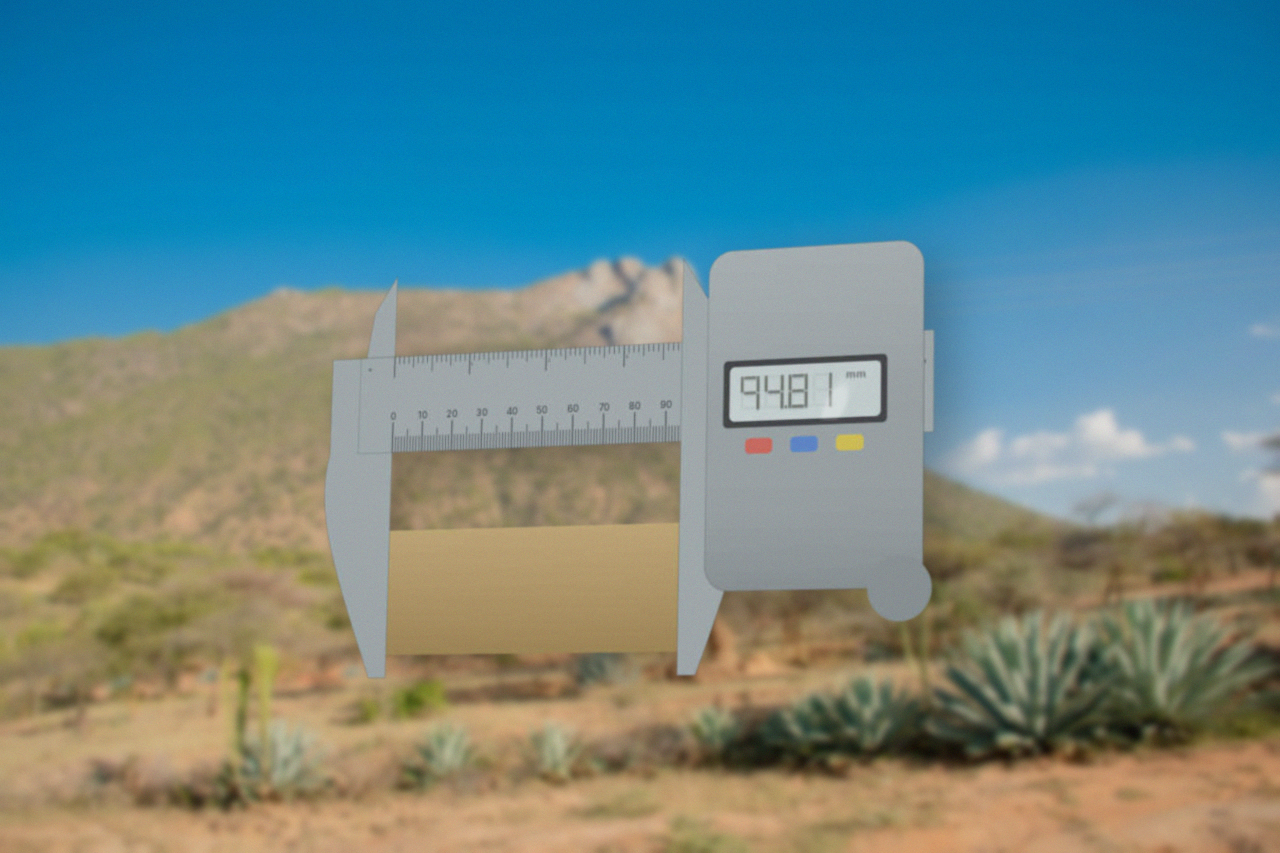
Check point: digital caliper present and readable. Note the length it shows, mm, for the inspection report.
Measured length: 94.81 mm
